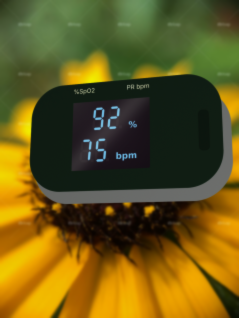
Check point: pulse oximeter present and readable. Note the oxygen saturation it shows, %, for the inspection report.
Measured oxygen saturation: 92 %
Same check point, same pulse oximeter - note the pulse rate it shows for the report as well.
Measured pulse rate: 75 bpm
